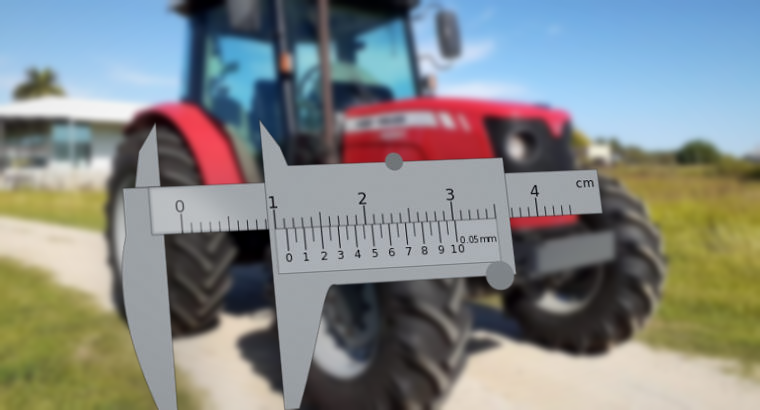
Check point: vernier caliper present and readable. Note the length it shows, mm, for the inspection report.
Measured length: 11.2 mm
